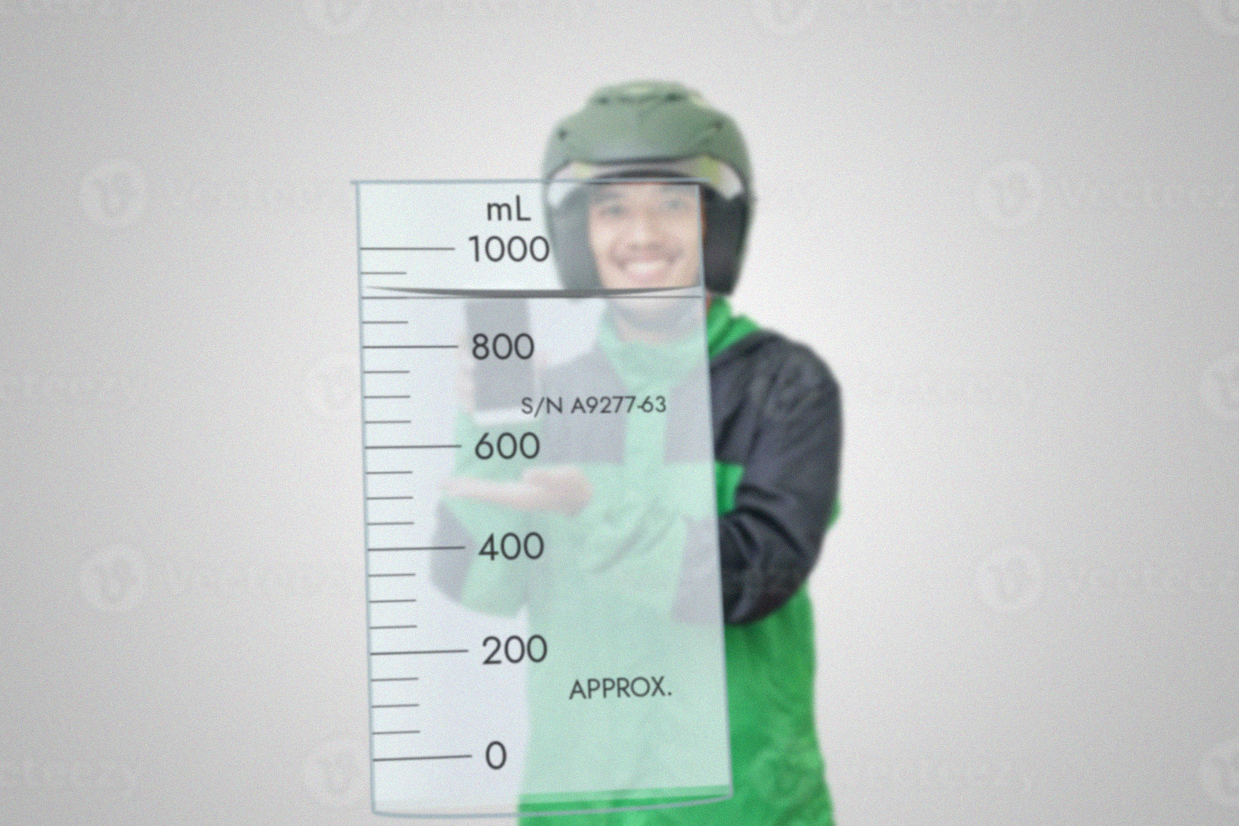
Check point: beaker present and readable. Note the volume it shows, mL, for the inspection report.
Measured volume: 900 mL
